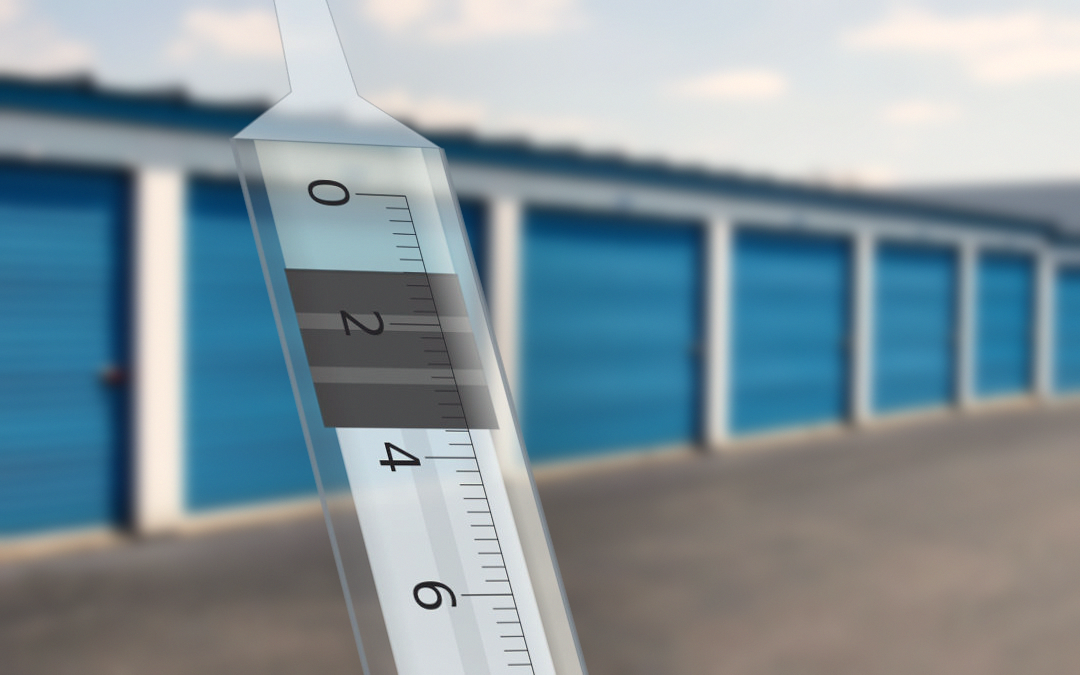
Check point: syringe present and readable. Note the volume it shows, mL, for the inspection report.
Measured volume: 1.2 mL
